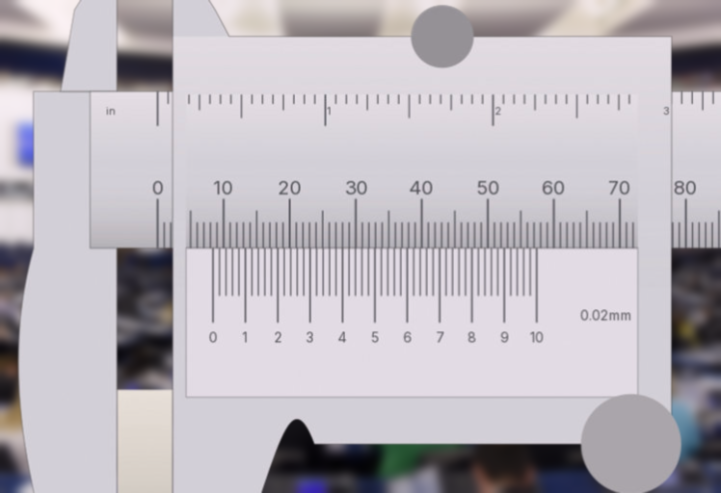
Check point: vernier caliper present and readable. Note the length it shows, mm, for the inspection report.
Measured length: 8.4 mm
